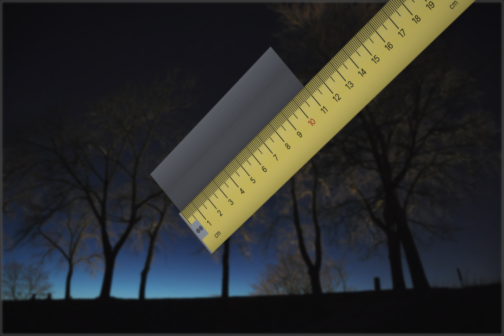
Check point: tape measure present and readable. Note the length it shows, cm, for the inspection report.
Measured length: 11 cm
